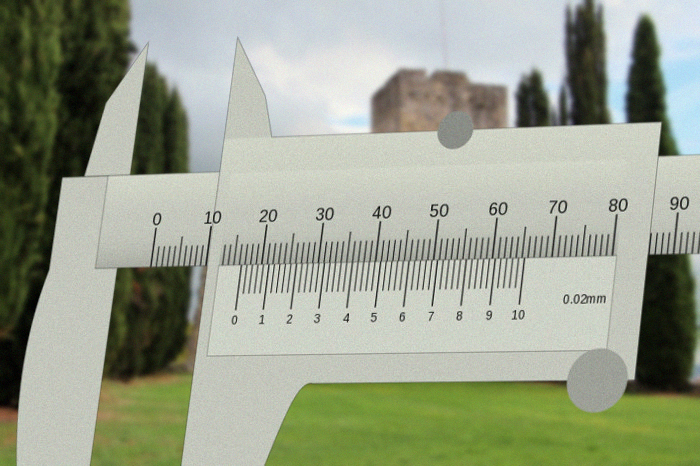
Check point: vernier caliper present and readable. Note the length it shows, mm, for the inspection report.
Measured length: 16.4 mm
